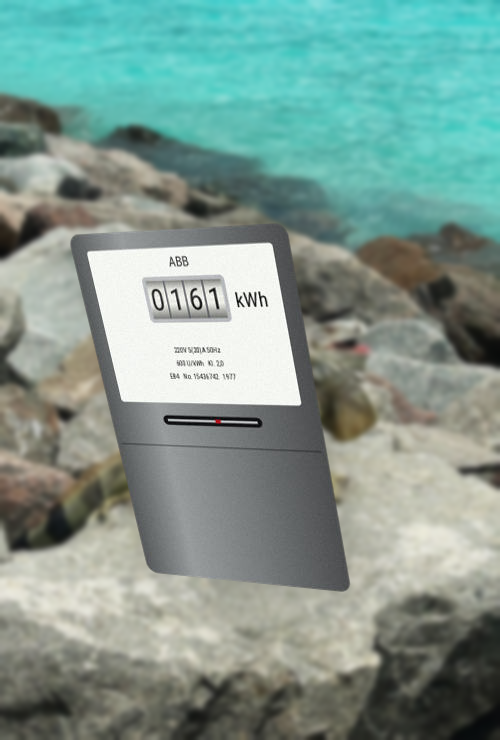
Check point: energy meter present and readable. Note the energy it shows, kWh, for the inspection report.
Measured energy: 161 kWh
